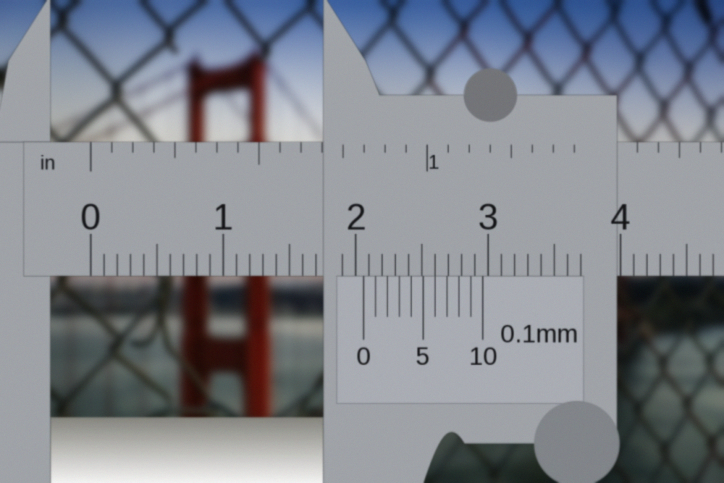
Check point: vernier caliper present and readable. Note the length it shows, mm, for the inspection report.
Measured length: 20.6 mm
